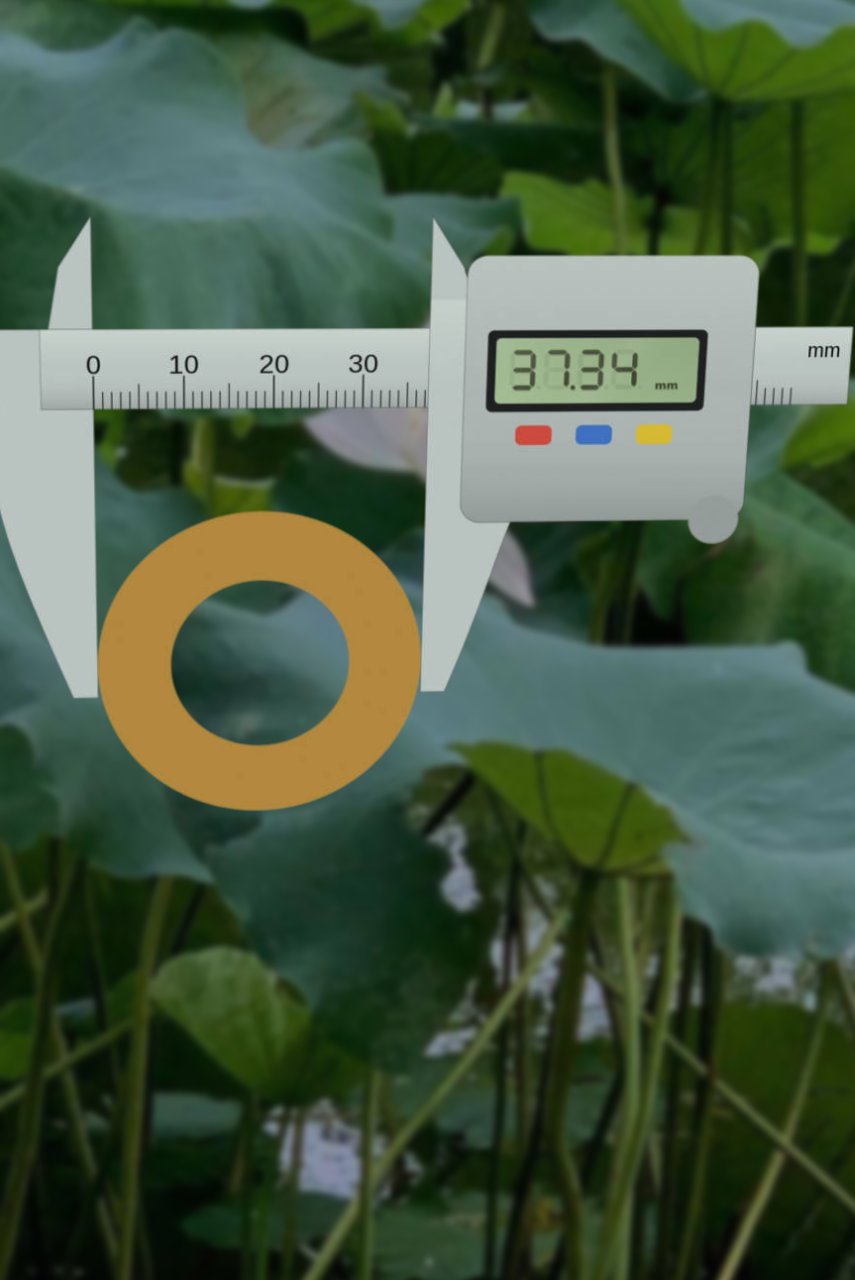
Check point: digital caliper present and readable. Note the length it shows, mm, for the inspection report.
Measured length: 37.34 mm
